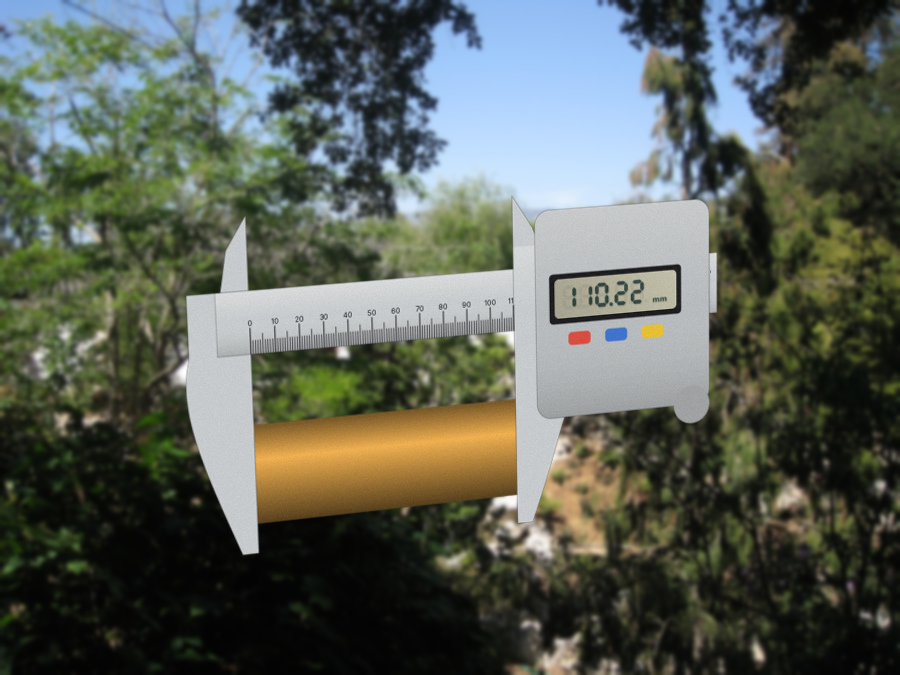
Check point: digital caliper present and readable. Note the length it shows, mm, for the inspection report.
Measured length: 110.22 mm
